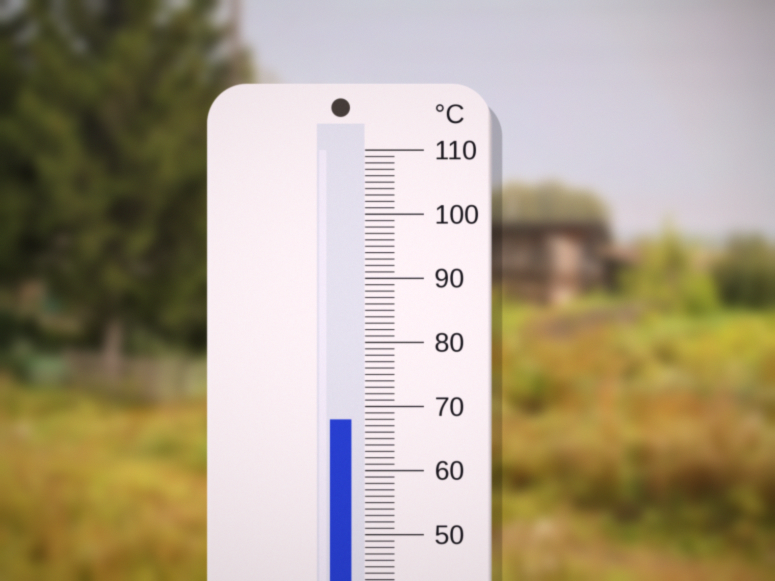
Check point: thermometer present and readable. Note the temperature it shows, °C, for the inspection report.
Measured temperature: 68 °C
